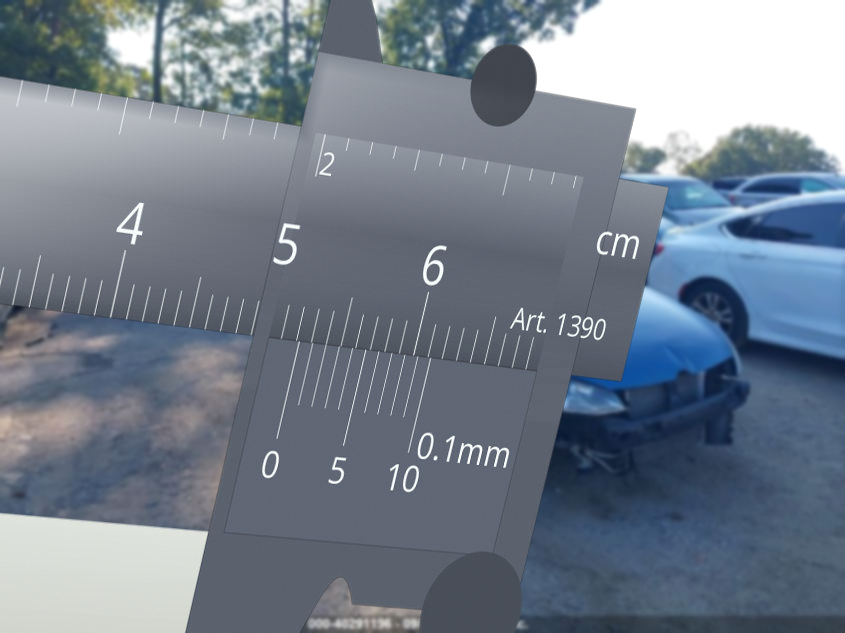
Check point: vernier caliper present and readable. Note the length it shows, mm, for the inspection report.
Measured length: 52.2 mm
